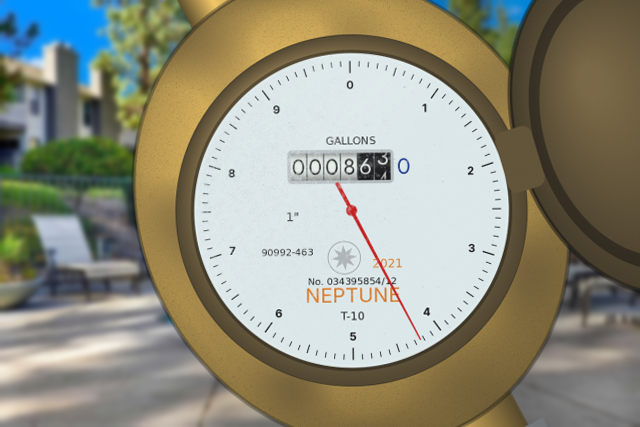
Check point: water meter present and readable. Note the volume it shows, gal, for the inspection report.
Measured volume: 8634.2 gal
